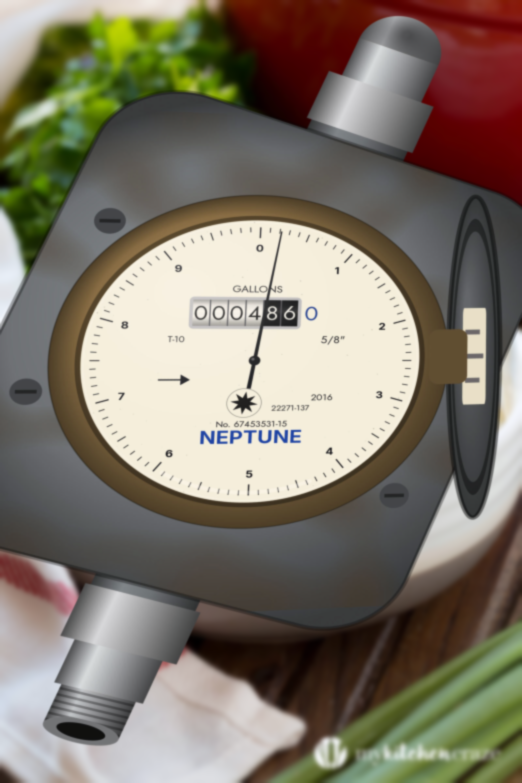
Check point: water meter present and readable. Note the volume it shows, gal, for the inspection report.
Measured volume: 4860.2 gal
